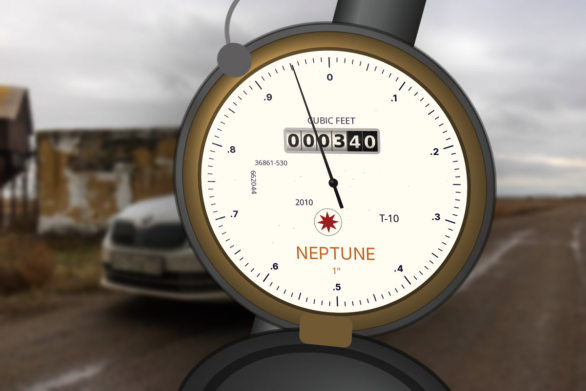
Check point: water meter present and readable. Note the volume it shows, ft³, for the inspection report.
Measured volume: 339.95 ft³
